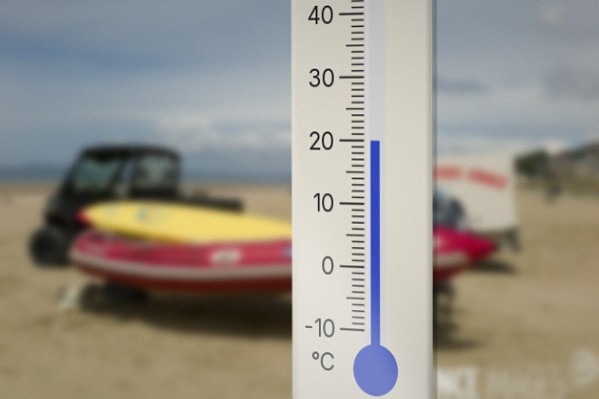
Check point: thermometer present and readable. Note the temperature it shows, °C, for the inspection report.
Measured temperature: 20 °C
